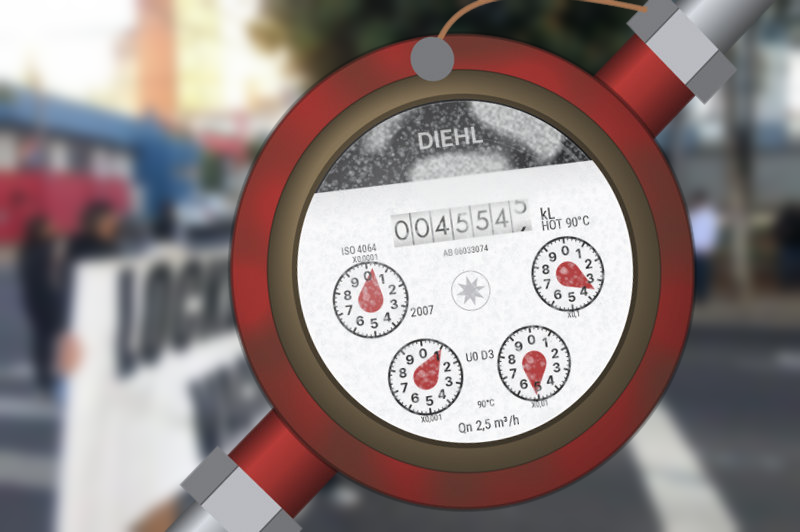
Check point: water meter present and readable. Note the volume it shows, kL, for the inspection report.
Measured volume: 45545.3510 kL
